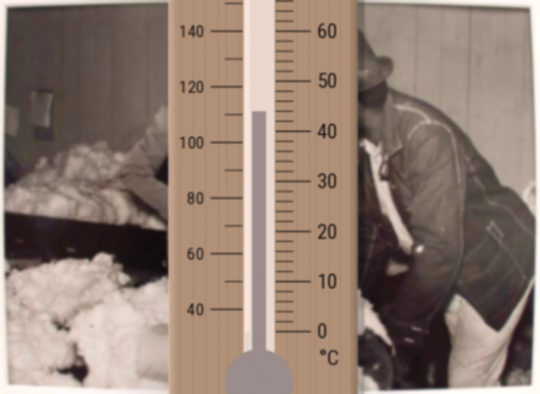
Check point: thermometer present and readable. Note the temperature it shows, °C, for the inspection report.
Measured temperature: 44 °C
